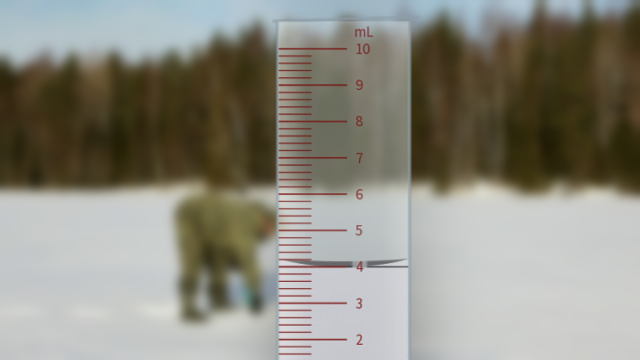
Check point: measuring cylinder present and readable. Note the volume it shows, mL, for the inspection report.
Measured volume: 4 mL
